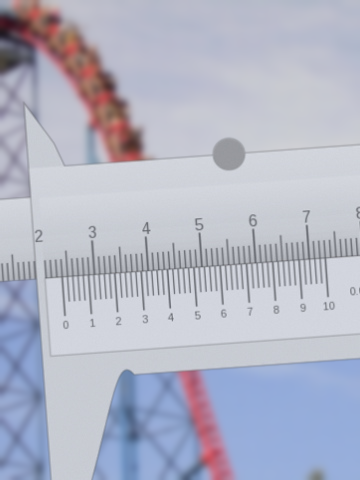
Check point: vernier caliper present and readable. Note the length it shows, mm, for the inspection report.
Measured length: 24.0 mm
